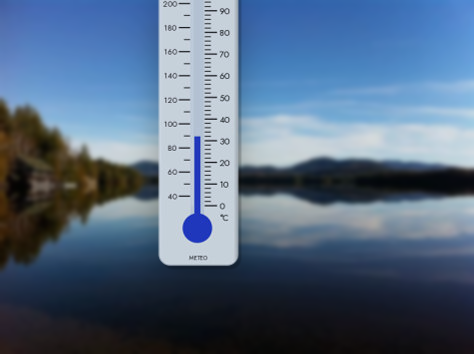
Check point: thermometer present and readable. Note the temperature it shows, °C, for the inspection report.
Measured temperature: 32 °C
